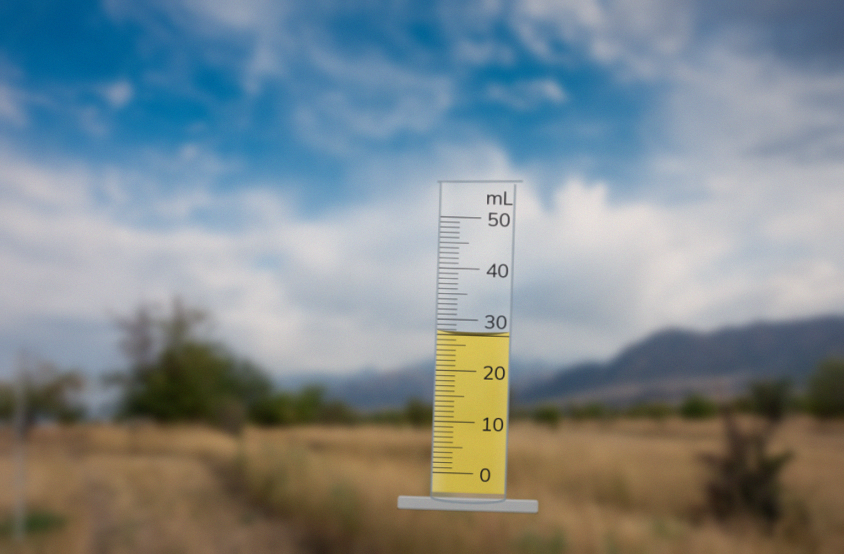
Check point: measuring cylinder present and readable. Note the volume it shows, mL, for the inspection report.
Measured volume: 27 mL
